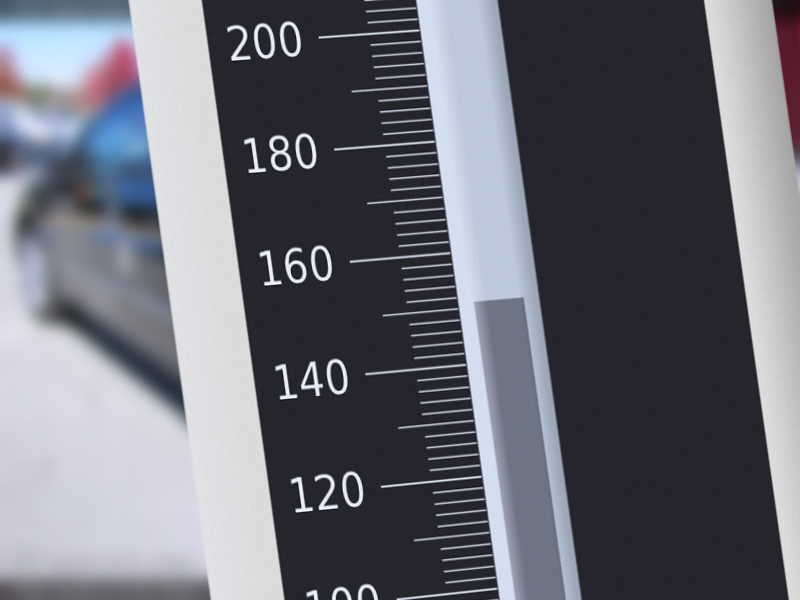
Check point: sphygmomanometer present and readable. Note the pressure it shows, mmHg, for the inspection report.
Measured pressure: 151 mmHg
